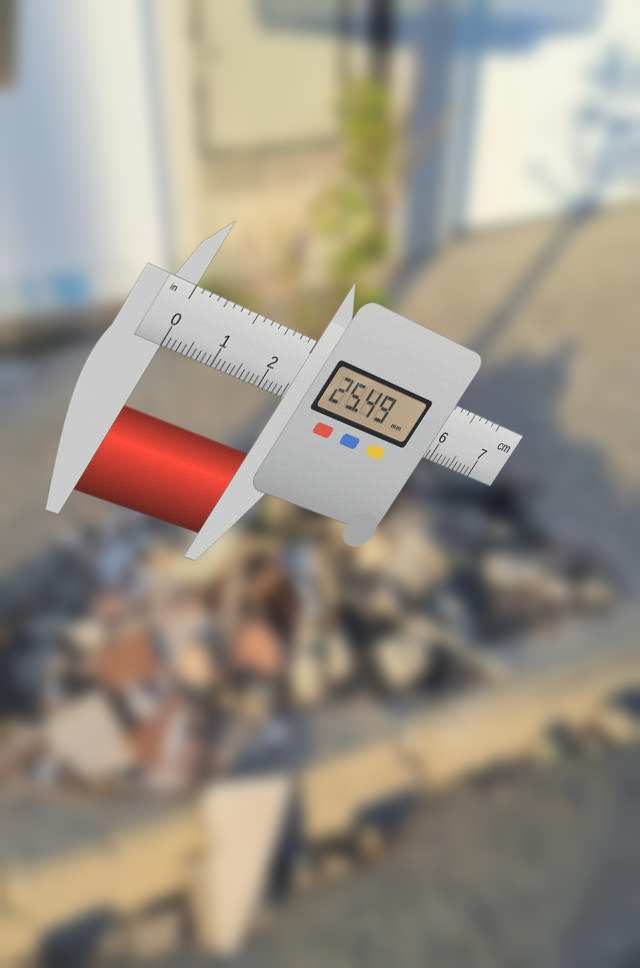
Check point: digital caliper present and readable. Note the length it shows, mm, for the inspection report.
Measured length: 25.49 mm
